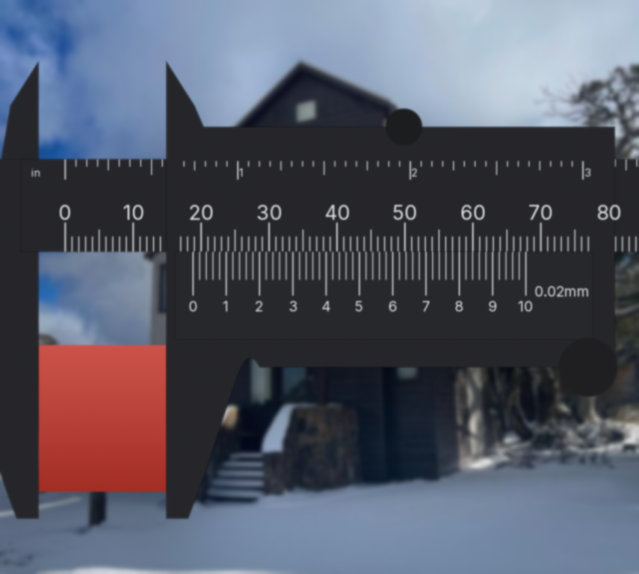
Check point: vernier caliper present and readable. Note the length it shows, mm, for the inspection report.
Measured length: 18.8 mm
